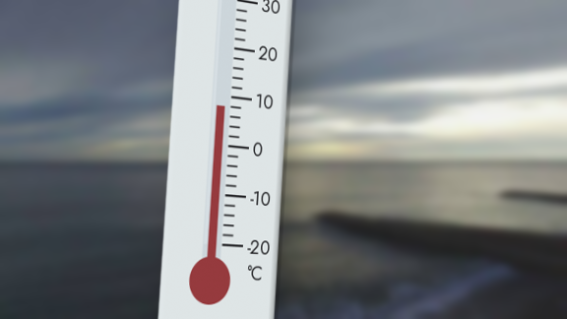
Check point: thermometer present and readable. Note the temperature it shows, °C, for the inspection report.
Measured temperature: 8 °C
